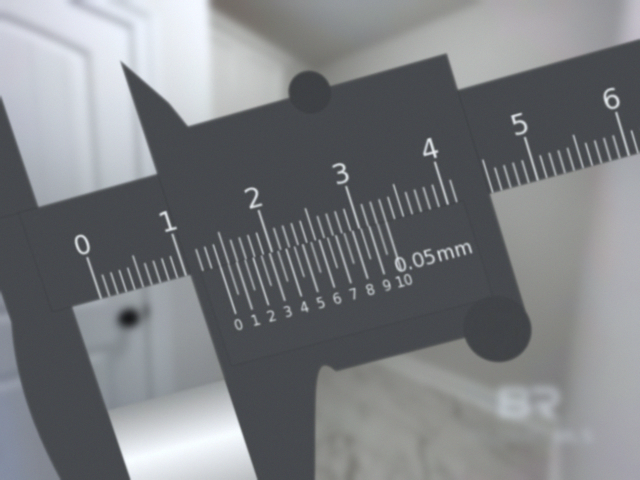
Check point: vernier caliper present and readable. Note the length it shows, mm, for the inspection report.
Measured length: 14.0 mm
